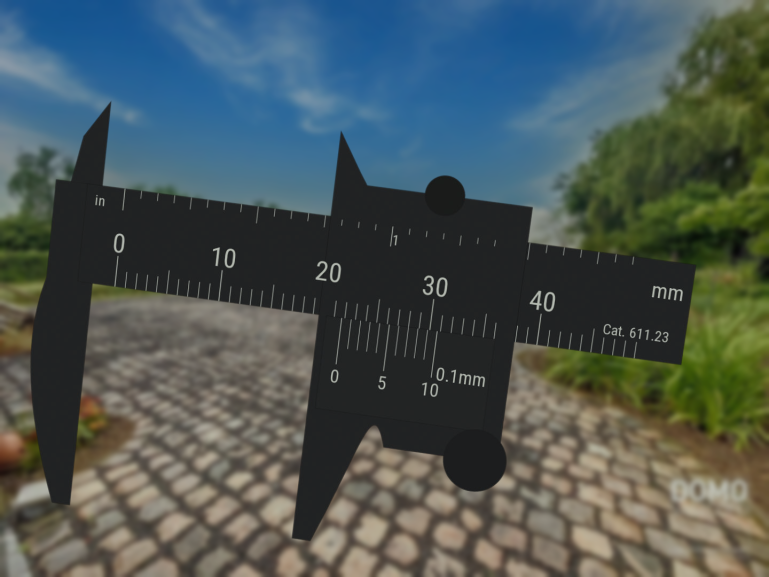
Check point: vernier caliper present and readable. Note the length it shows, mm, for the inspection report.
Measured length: 21.7 mm
